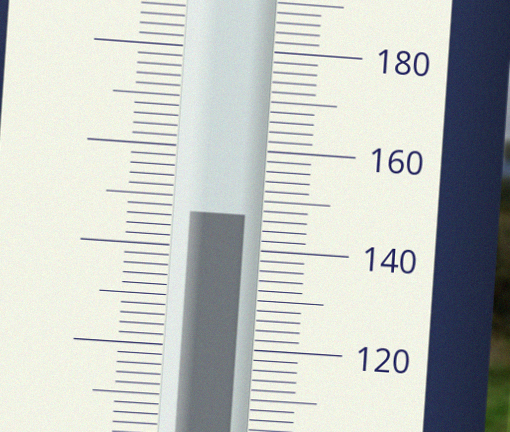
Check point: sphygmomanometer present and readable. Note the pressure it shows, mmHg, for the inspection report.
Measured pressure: 147 mmHg
